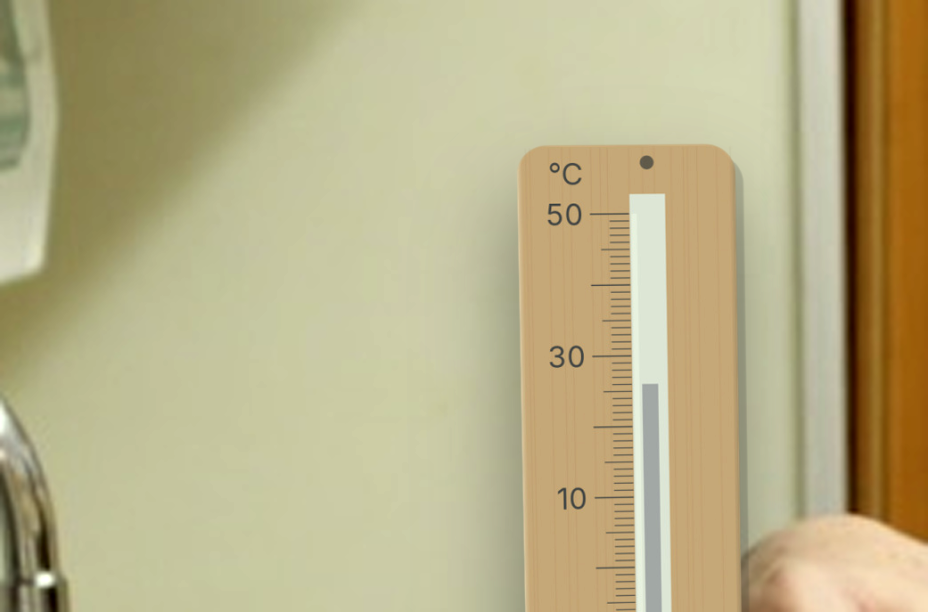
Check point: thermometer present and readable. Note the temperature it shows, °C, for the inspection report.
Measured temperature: 26 °C
